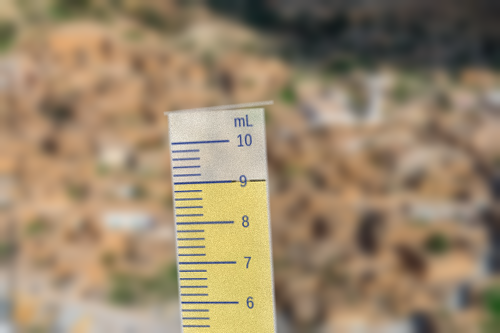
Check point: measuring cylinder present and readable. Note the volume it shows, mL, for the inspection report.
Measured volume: 9 mL
